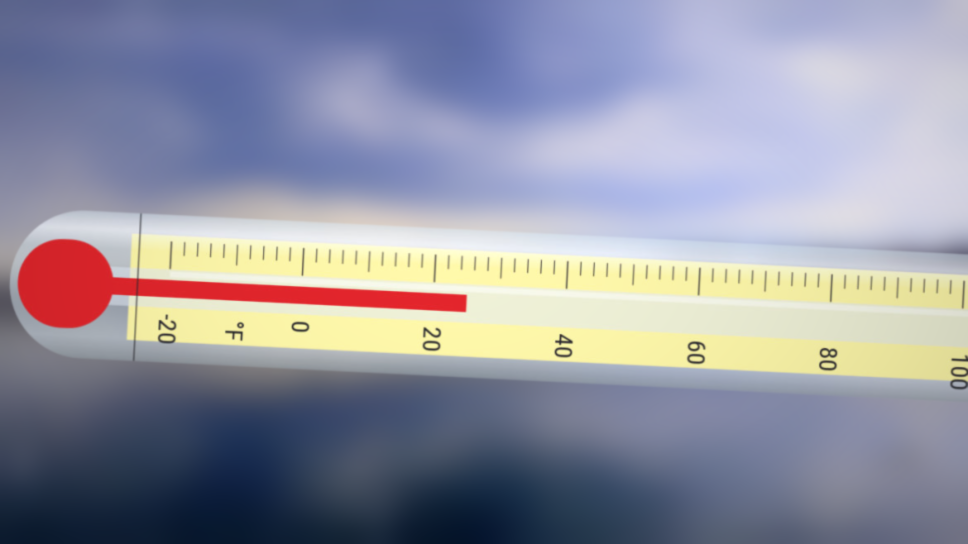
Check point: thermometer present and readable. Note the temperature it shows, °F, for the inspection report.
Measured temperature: 25 °F
